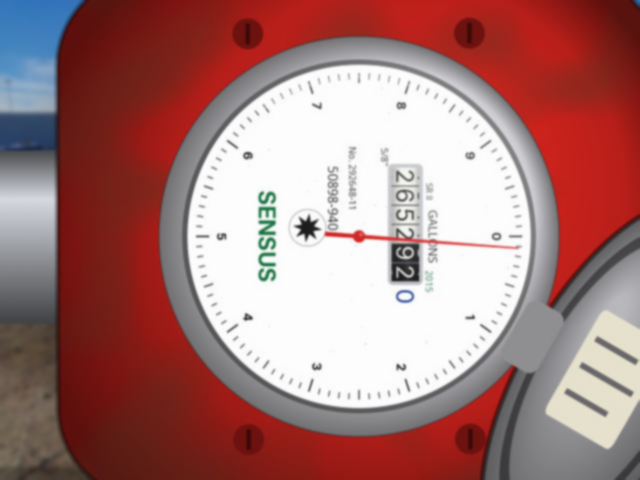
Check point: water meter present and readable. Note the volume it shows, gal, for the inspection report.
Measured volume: 2652920.1 gal
